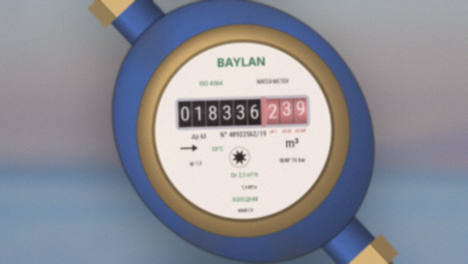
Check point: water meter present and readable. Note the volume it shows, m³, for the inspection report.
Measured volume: 18336.239 m³
